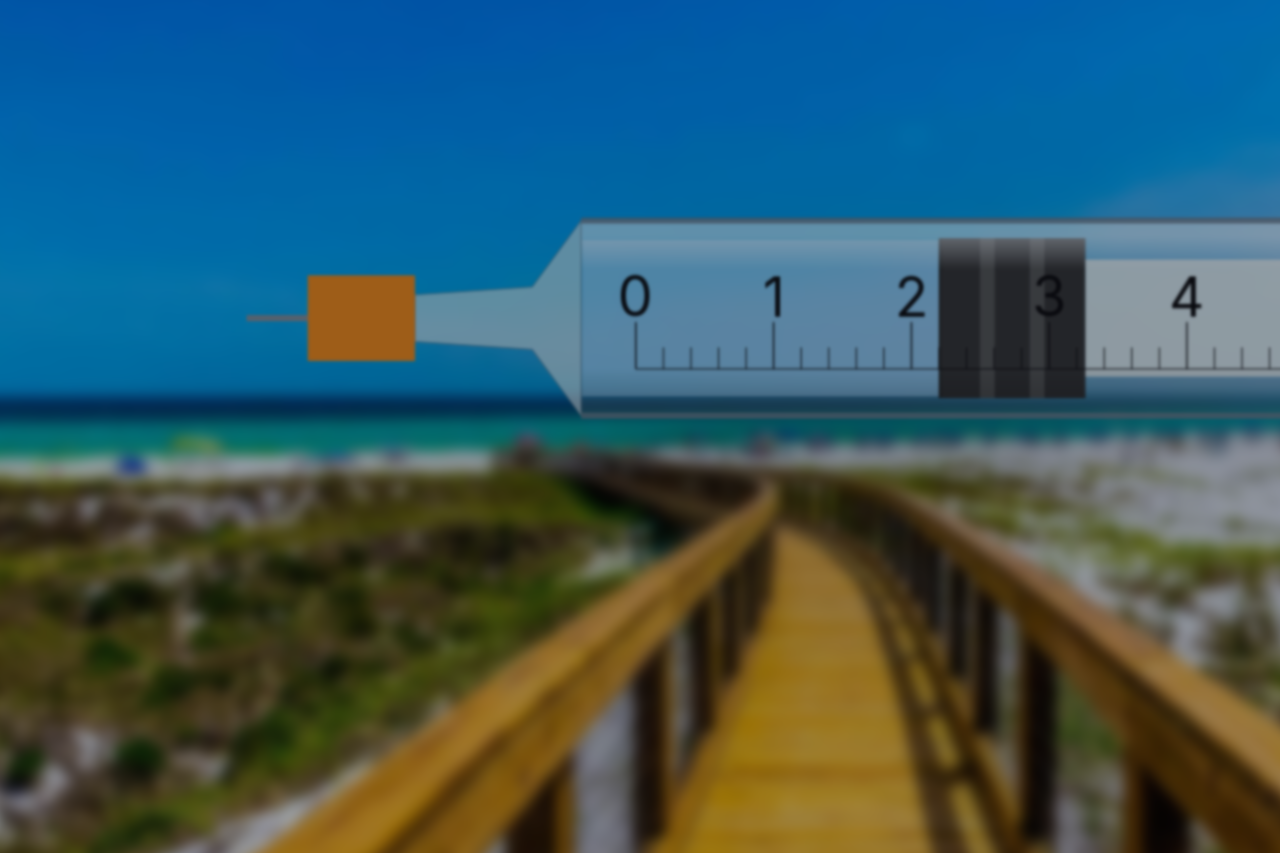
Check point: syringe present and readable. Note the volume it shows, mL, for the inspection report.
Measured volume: 2.2 mL
